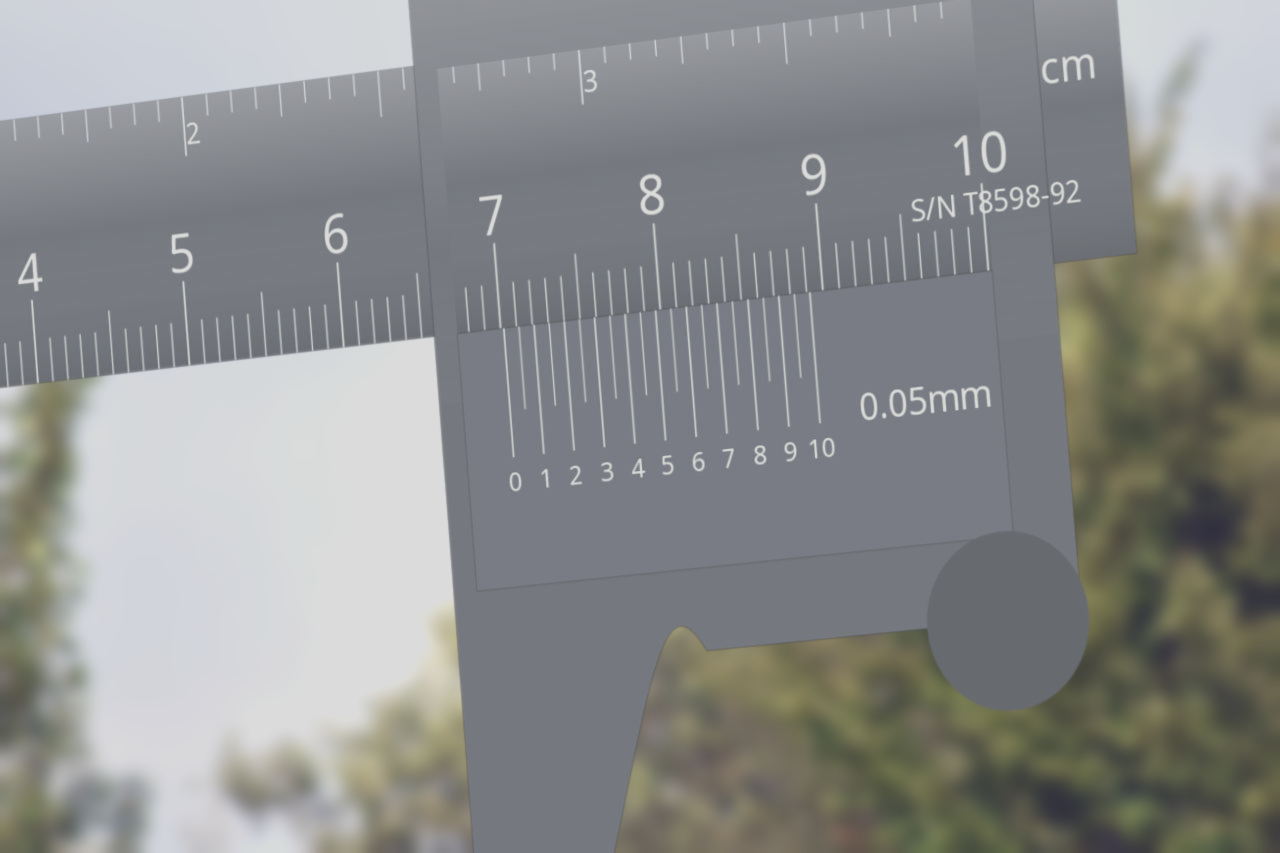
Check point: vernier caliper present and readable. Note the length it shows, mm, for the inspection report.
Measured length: 70.2 mm
